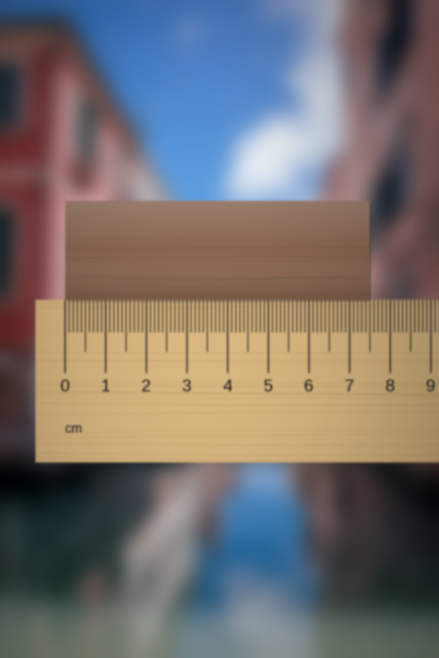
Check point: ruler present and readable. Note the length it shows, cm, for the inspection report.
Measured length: 7.5 cm
